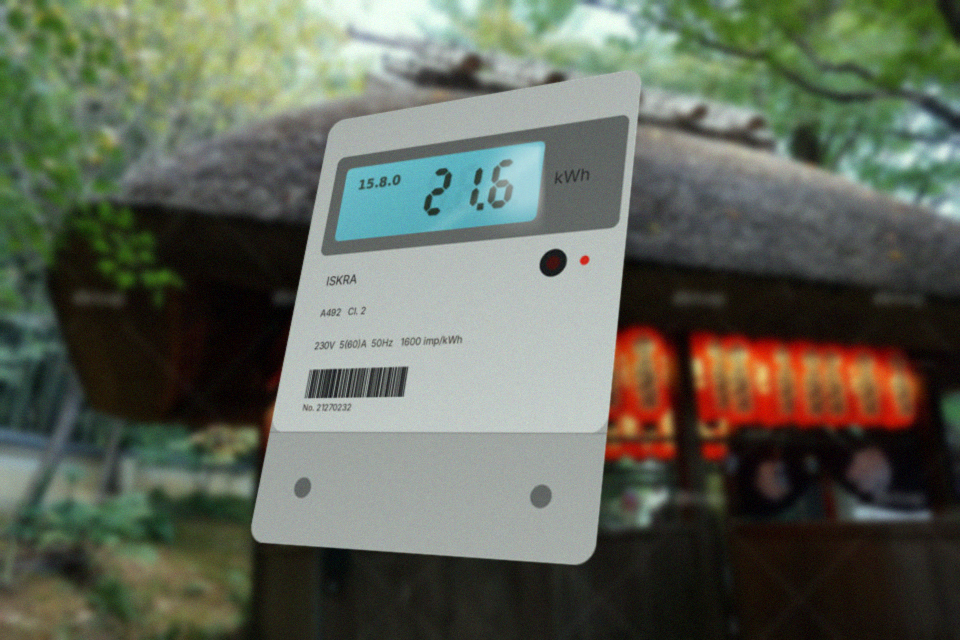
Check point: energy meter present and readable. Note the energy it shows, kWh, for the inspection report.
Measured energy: 21.6 kWh
